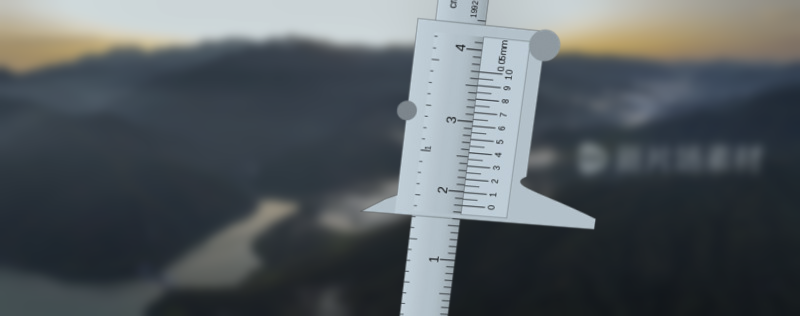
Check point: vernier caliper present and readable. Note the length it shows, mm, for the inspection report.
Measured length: 18.0 mm
